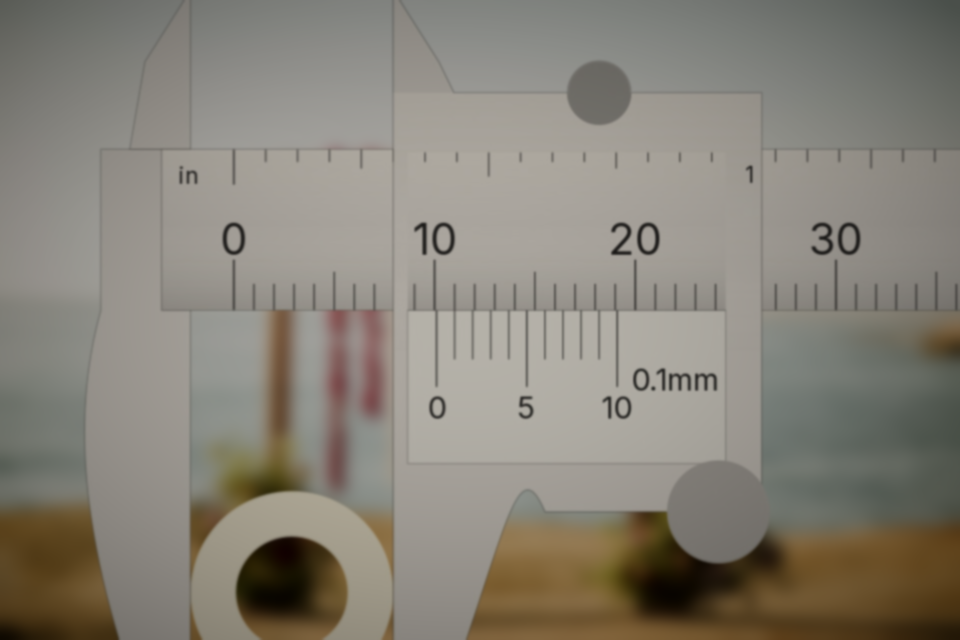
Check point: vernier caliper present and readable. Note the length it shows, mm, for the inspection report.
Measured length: 10.1 mm
